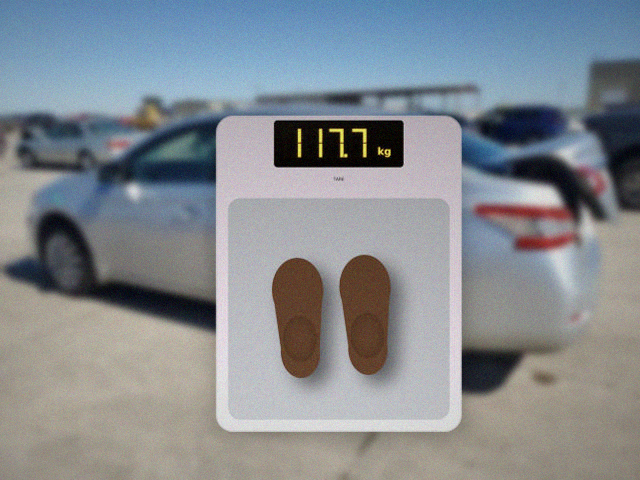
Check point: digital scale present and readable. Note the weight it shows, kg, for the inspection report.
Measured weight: 117.7 kg
